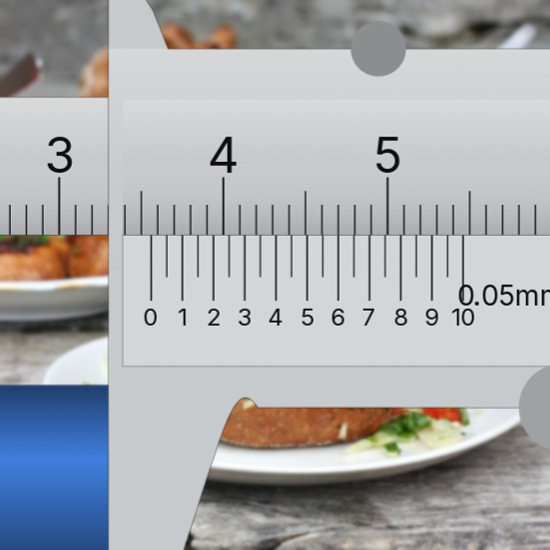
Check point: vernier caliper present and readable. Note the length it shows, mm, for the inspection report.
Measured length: 35.6 mm
